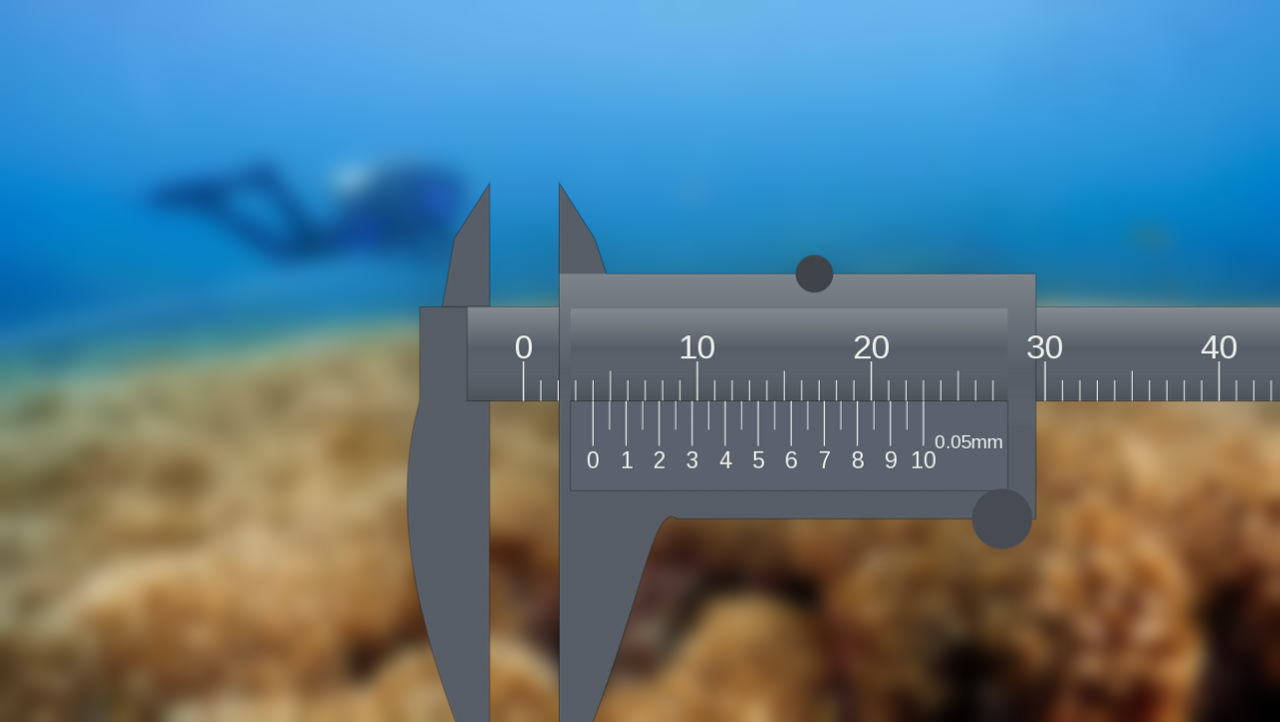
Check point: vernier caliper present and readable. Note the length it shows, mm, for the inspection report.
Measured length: 4.0 mm
